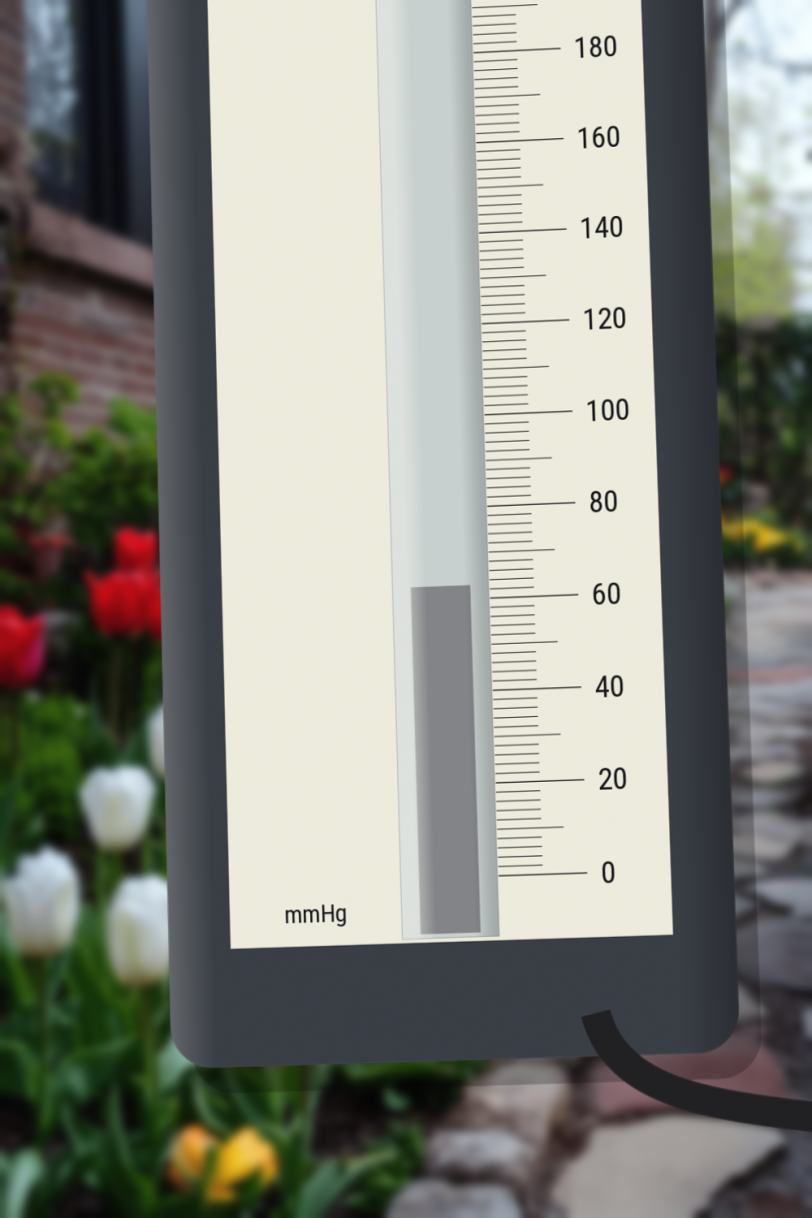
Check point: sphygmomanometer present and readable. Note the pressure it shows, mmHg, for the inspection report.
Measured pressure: 63 mmHg
